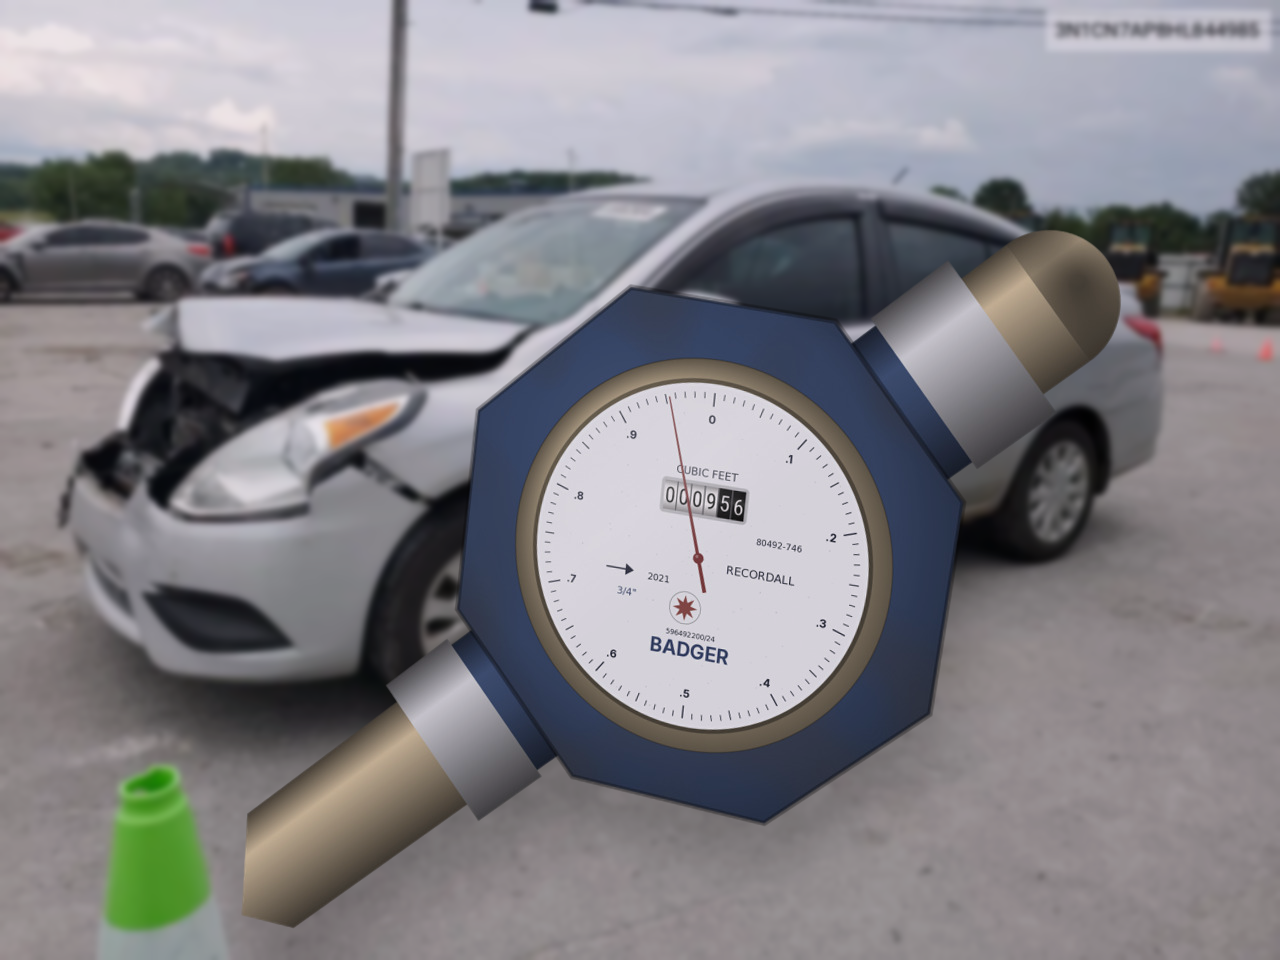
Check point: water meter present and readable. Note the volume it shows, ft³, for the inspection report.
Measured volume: 955.95 ft³
